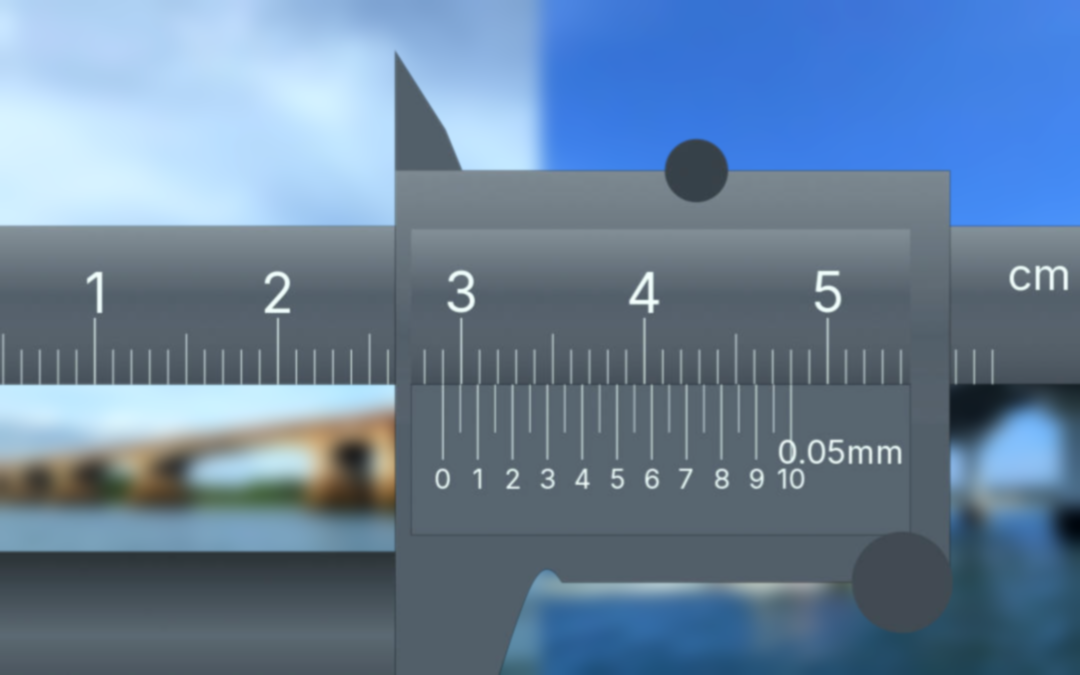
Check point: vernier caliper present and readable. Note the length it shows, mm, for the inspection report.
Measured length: 29.0 mm
